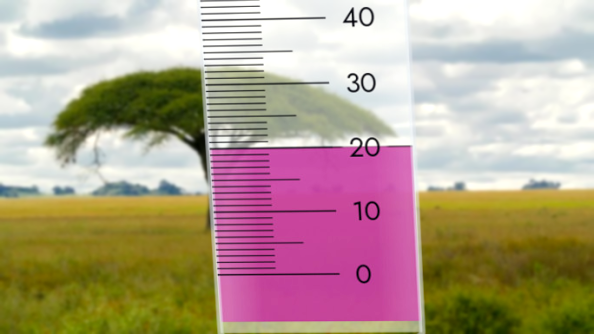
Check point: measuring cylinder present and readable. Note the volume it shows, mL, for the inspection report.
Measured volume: 20 mL
